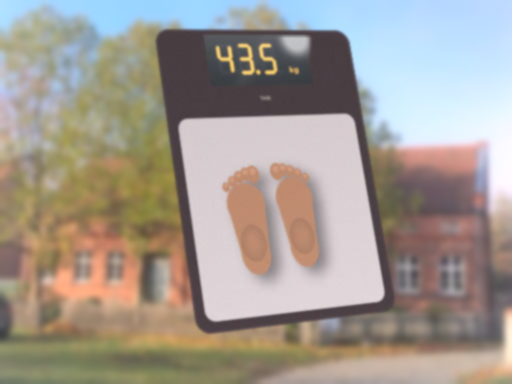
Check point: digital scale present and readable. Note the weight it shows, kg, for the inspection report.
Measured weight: 43.5 kg
